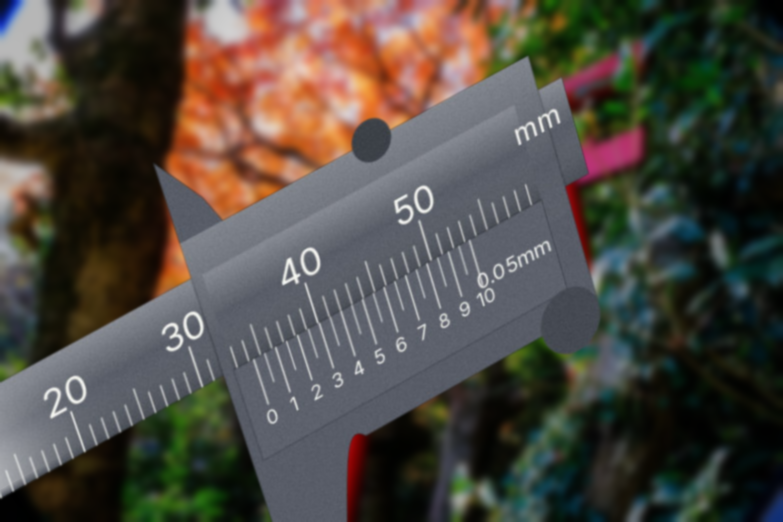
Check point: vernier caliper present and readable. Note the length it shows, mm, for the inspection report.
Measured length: 34.4 mm
